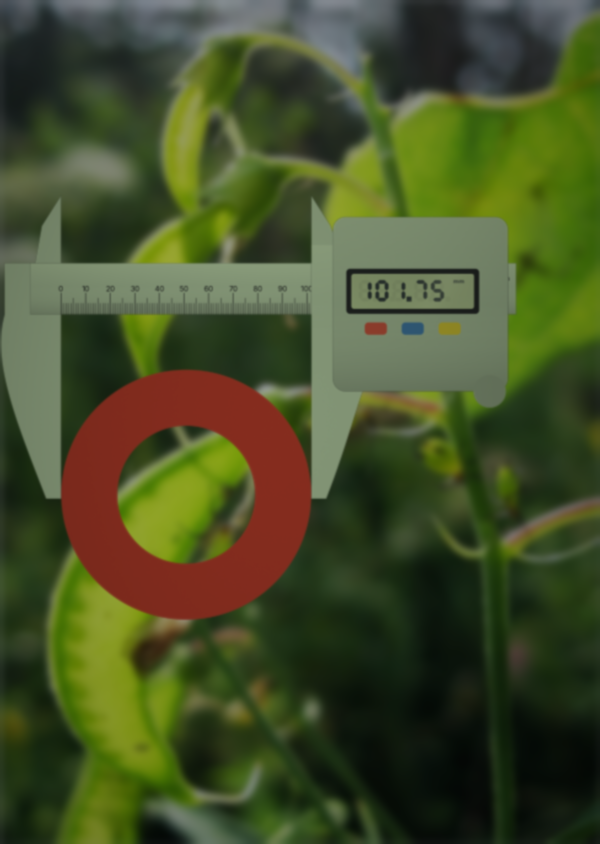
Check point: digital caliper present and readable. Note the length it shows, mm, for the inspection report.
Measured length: 101.75 mm
